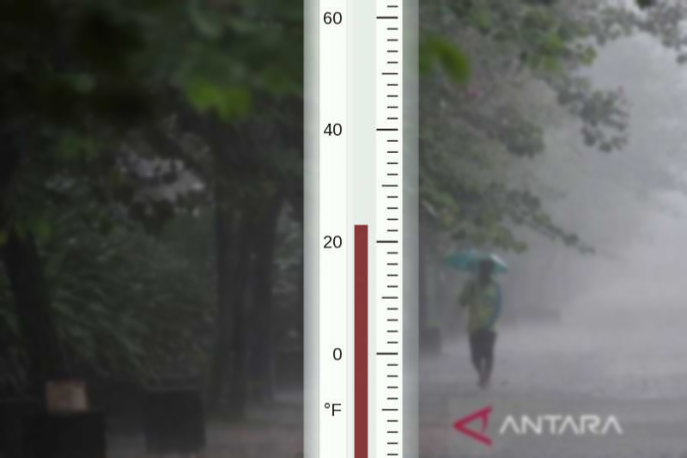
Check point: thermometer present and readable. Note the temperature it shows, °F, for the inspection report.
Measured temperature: 23 °F
